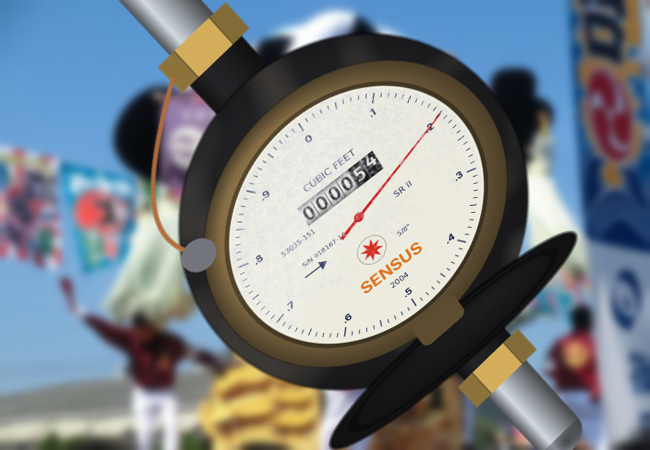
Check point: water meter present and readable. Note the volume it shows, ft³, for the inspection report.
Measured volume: 54.20 ft³
